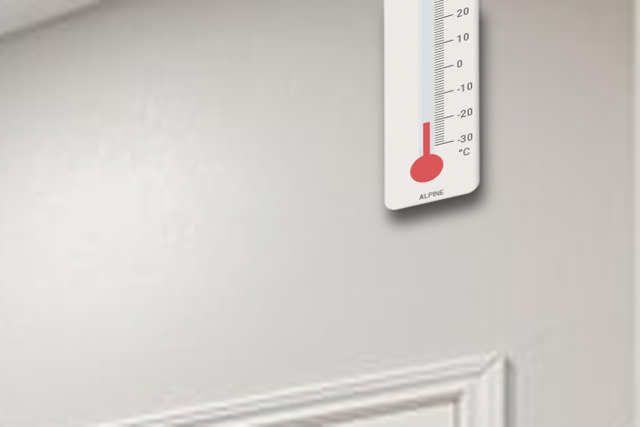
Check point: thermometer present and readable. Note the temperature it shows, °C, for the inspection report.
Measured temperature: -20 °C
